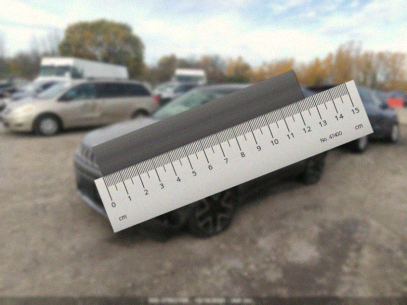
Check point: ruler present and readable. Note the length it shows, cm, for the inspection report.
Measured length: 12.5 cm
